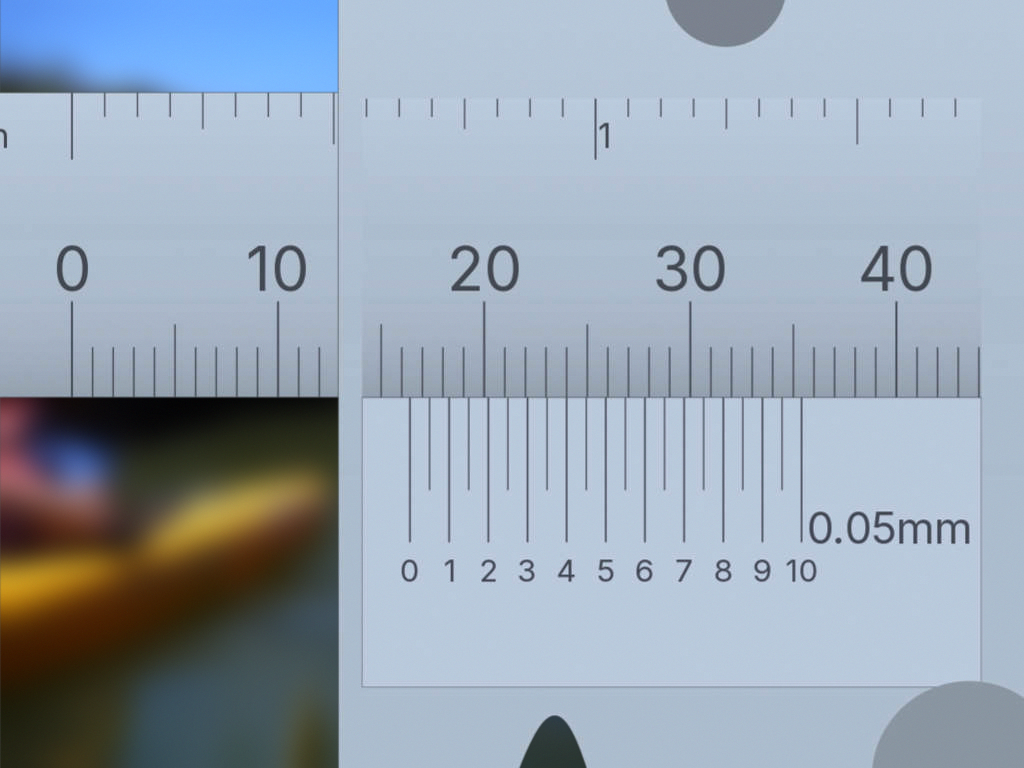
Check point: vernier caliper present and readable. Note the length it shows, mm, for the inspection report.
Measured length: 16.4 mm
